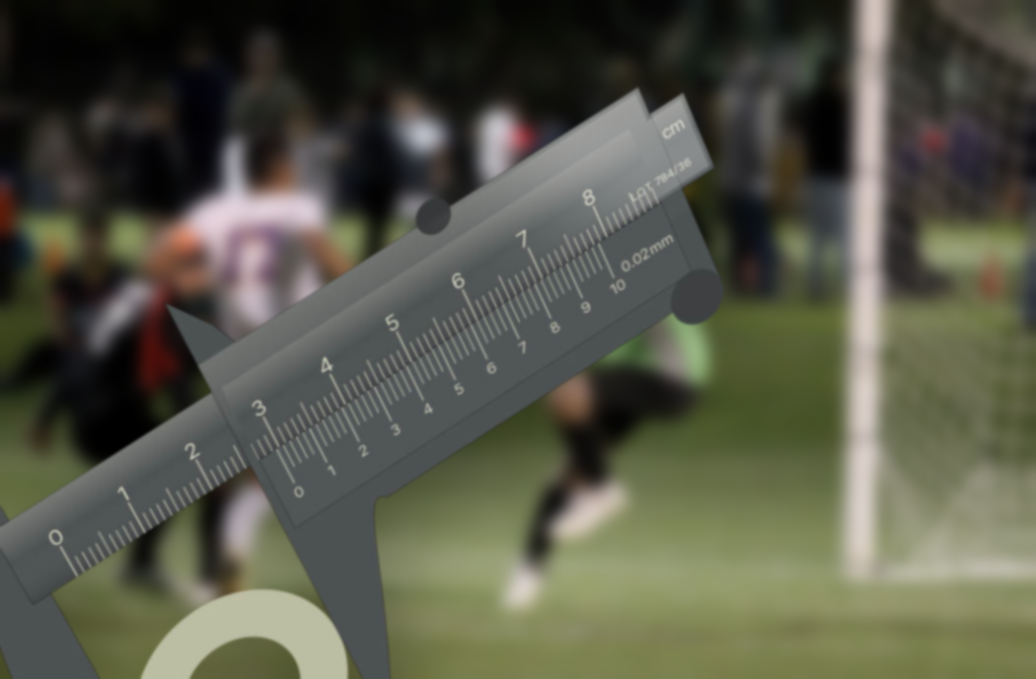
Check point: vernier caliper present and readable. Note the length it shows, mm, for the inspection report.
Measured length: 29.6 mm
